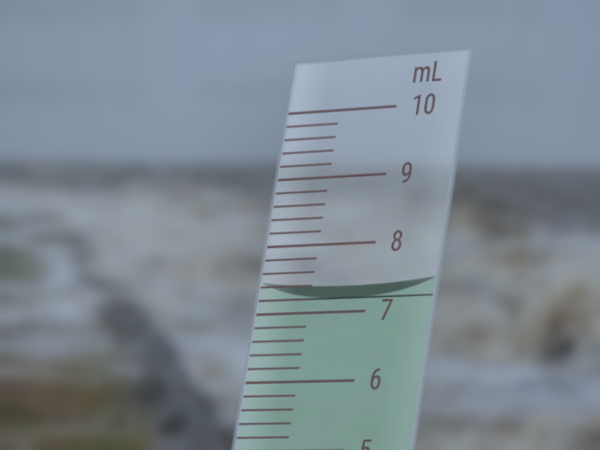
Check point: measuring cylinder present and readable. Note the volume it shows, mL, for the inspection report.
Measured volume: 7.2 mL
